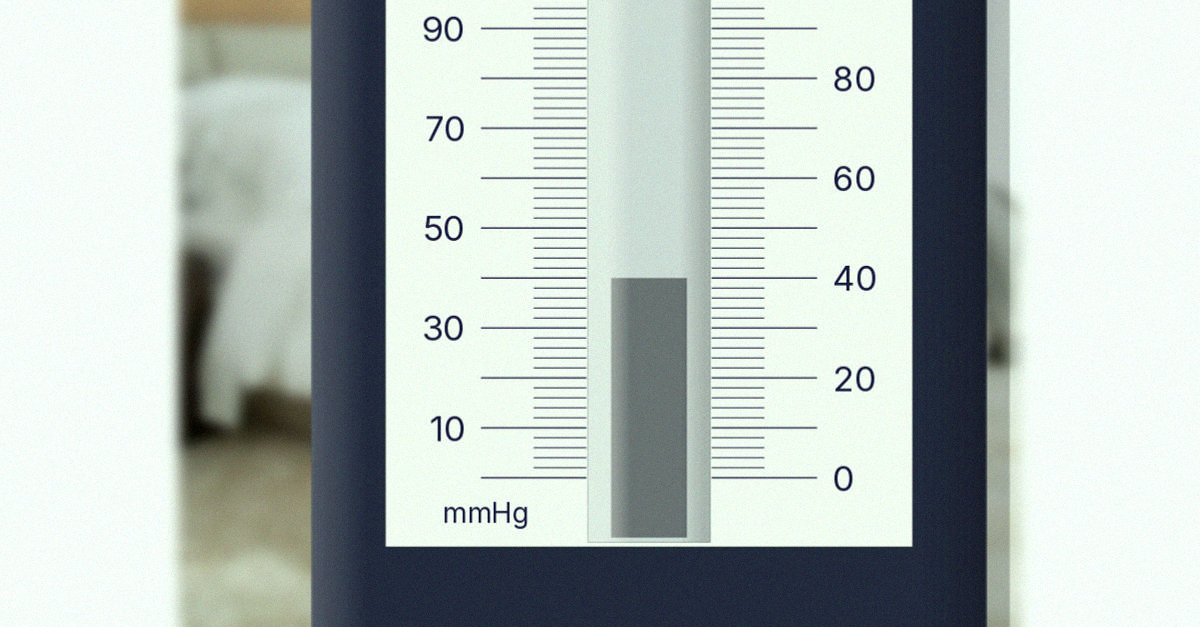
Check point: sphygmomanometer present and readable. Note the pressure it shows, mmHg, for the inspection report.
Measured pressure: 40 mmHg
